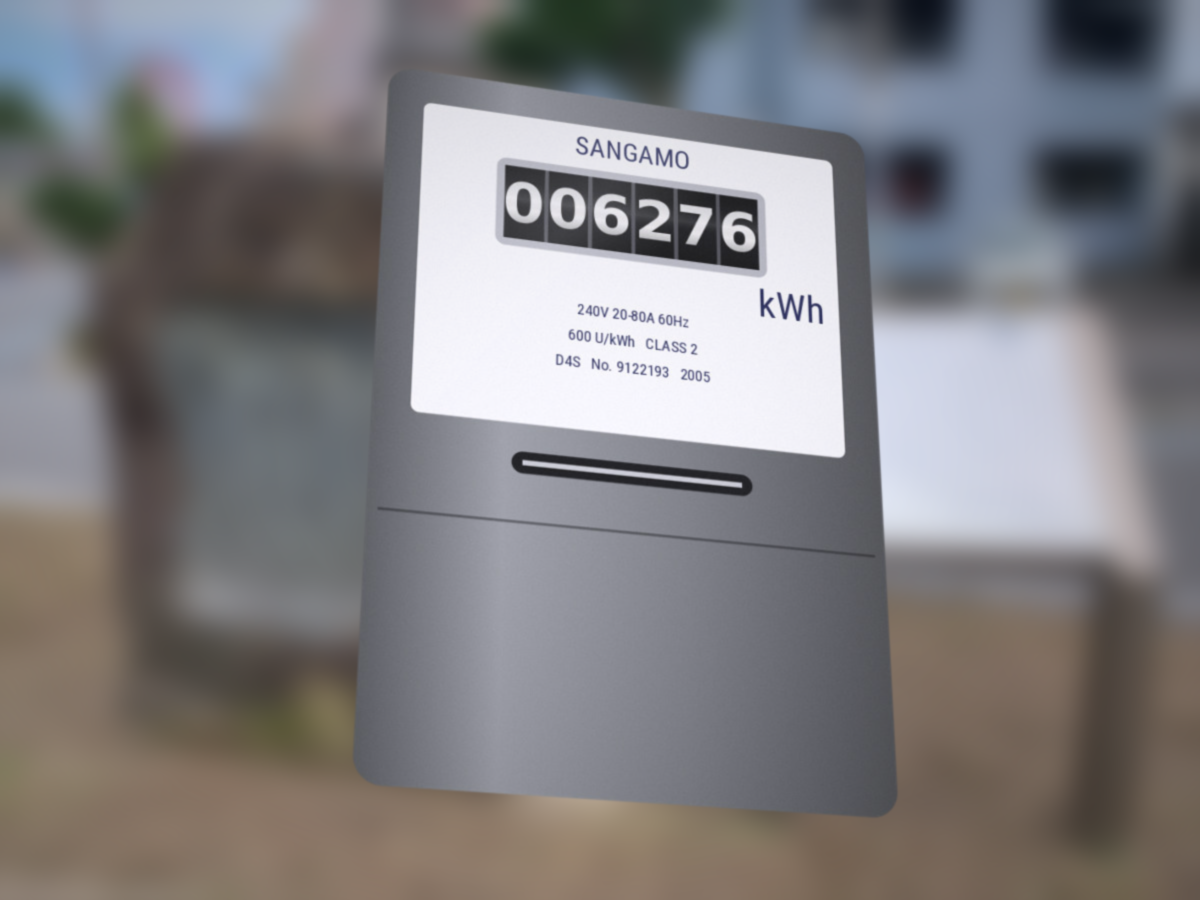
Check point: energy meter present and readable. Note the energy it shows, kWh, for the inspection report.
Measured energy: 6276 kWh
